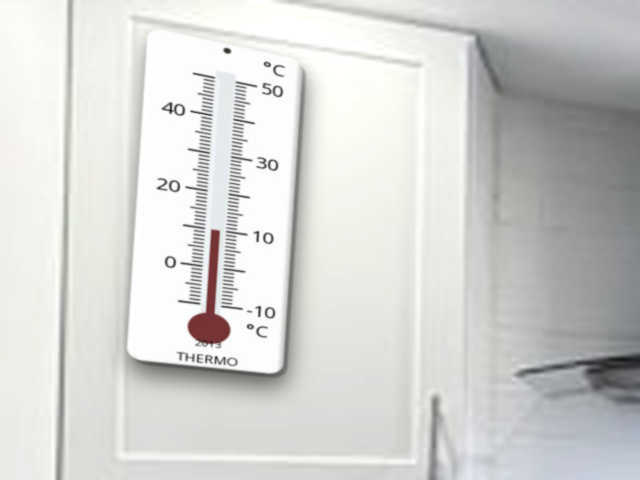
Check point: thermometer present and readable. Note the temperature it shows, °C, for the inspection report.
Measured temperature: 10 °C
